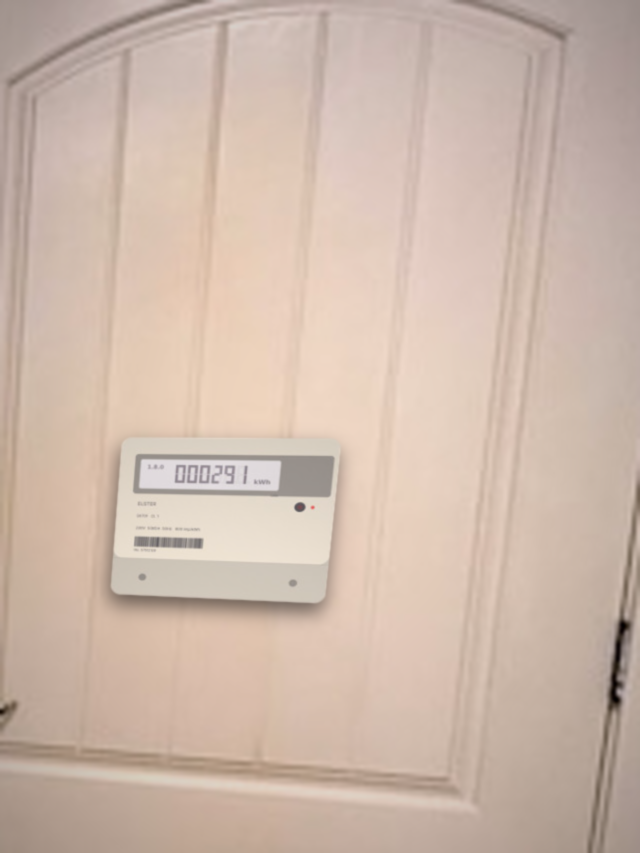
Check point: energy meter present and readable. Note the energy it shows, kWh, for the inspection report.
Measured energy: 291 kWh
